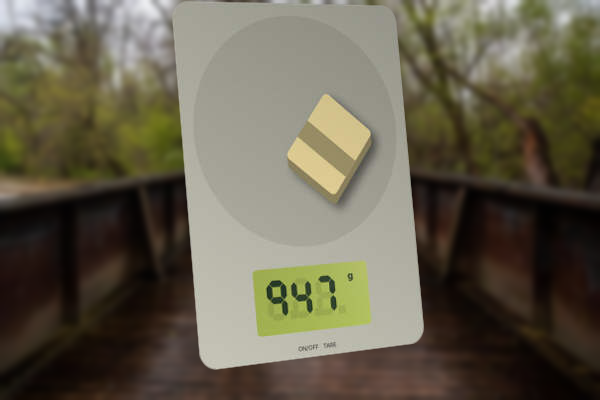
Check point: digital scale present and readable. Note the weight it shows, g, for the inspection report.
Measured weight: 947 g
